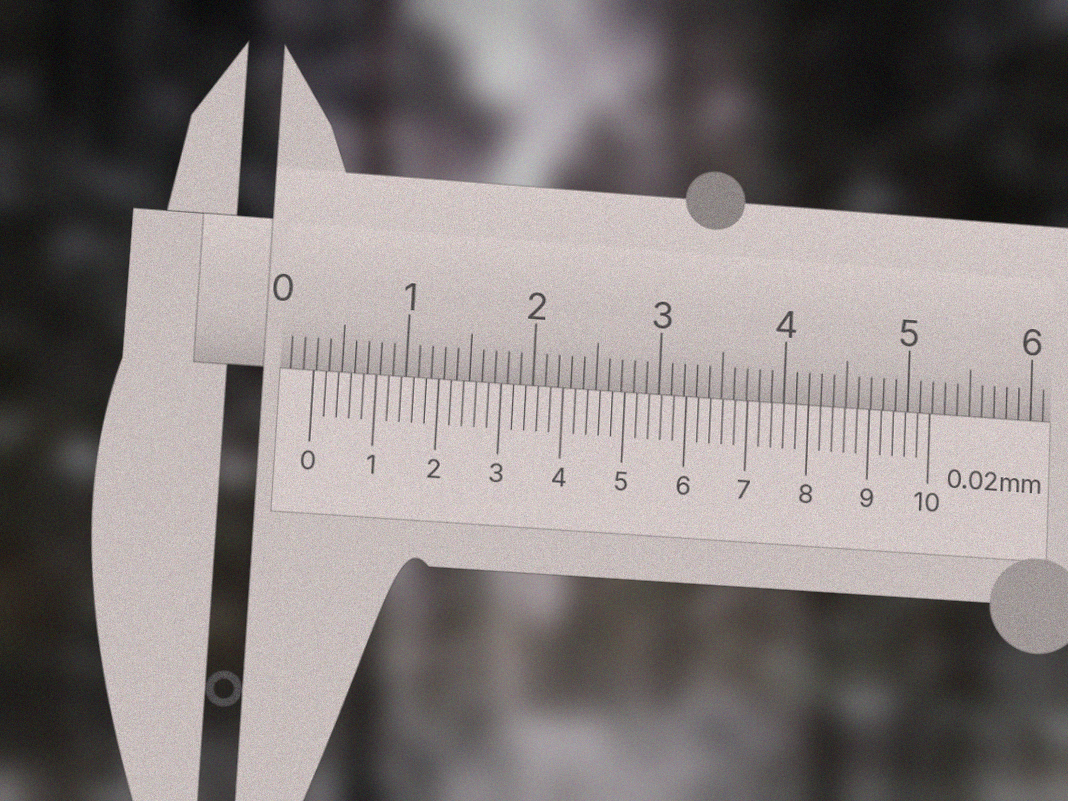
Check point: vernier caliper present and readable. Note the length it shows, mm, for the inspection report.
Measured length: 2.8 mm
